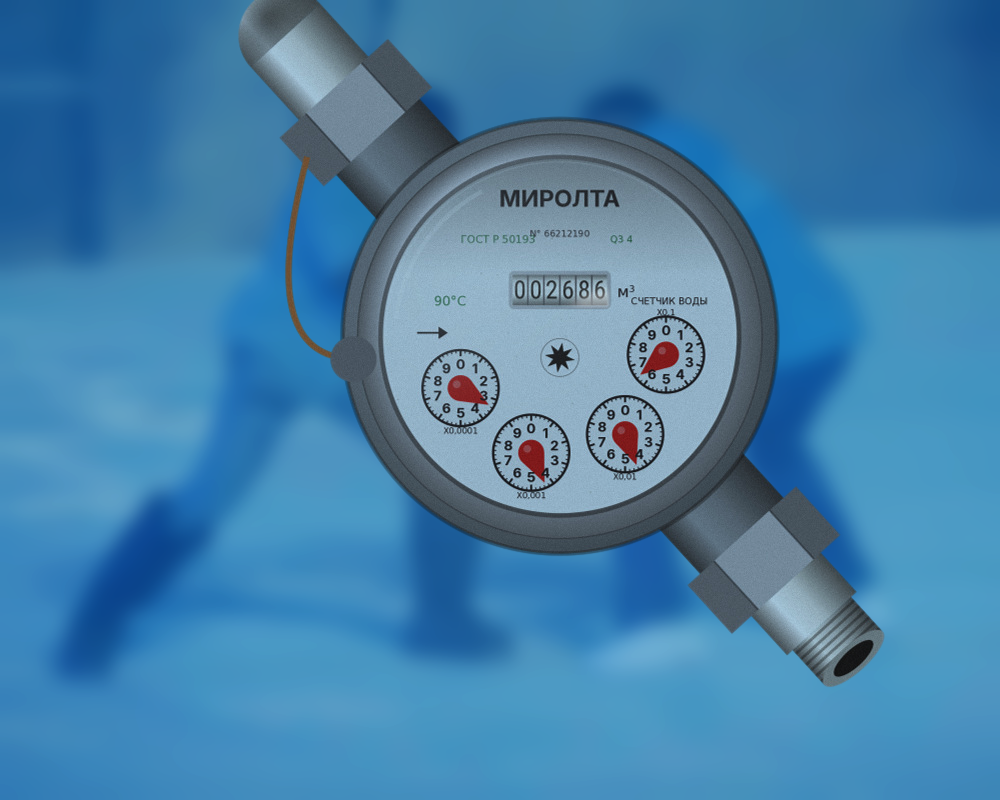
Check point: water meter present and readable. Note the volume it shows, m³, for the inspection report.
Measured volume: 2686.6443 m³
